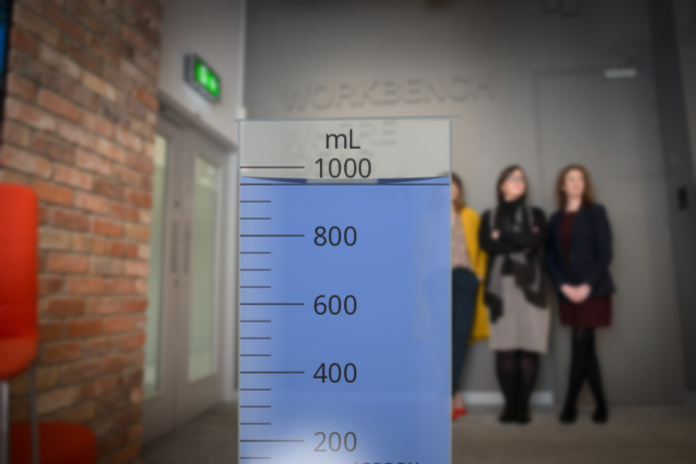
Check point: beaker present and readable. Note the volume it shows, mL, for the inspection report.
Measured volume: 950 mL
